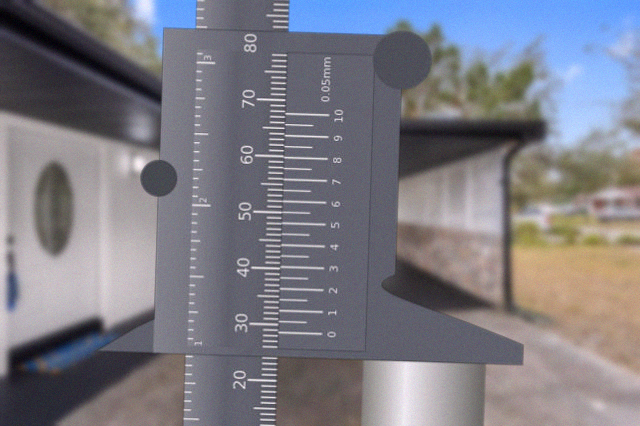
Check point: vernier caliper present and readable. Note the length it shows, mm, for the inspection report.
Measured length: 28.6 mm
